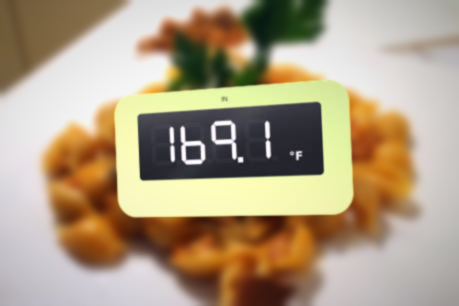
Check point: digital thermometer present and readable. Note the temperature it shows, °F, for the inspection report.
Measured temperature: 169.1 °F
